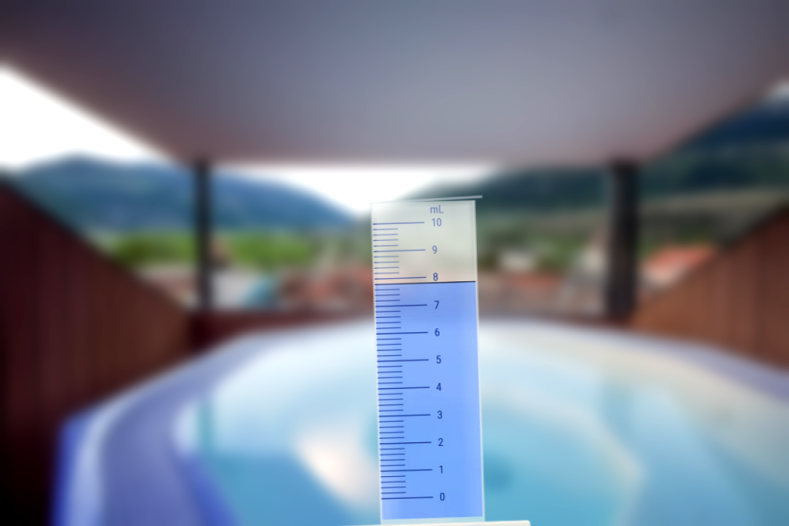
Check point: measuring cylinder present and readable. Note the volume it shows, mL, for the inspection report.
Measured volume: 7.8 mL
